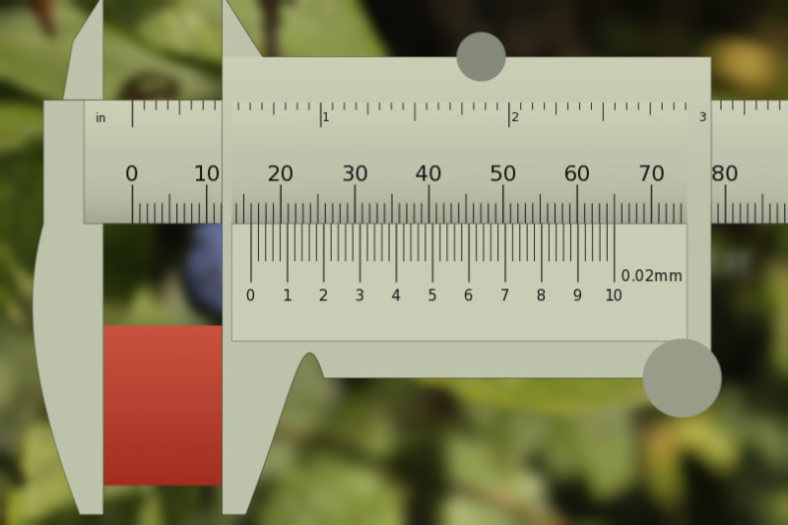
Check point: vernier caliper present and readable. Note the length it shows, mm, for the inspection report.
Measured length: 16.0 mm
